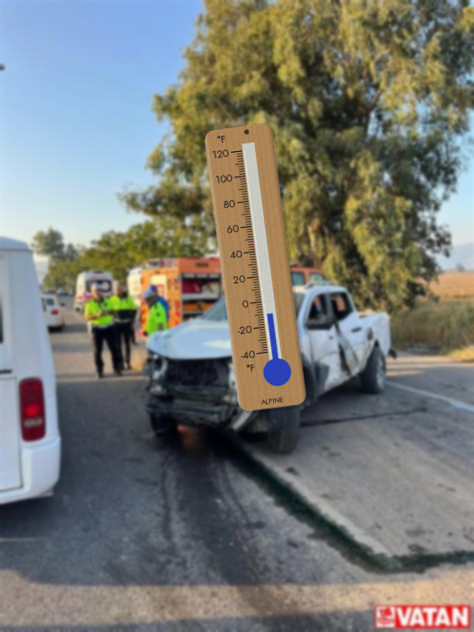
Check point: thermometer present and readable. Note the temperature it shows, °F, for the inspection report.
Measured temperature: -10 °F
